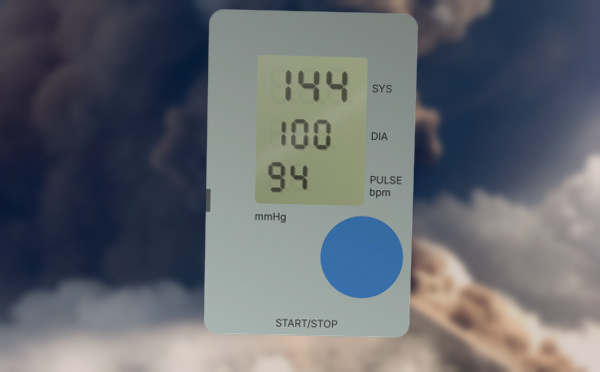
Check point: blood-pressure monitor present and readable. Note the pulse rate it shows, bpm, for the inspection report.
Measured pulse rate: 94 bpm
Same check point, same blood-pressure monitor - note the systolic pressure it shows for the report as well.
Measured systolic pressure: 144 mmHg
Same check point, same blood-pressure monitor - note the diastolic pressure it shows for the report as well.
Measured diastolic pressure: 100 mmHg
